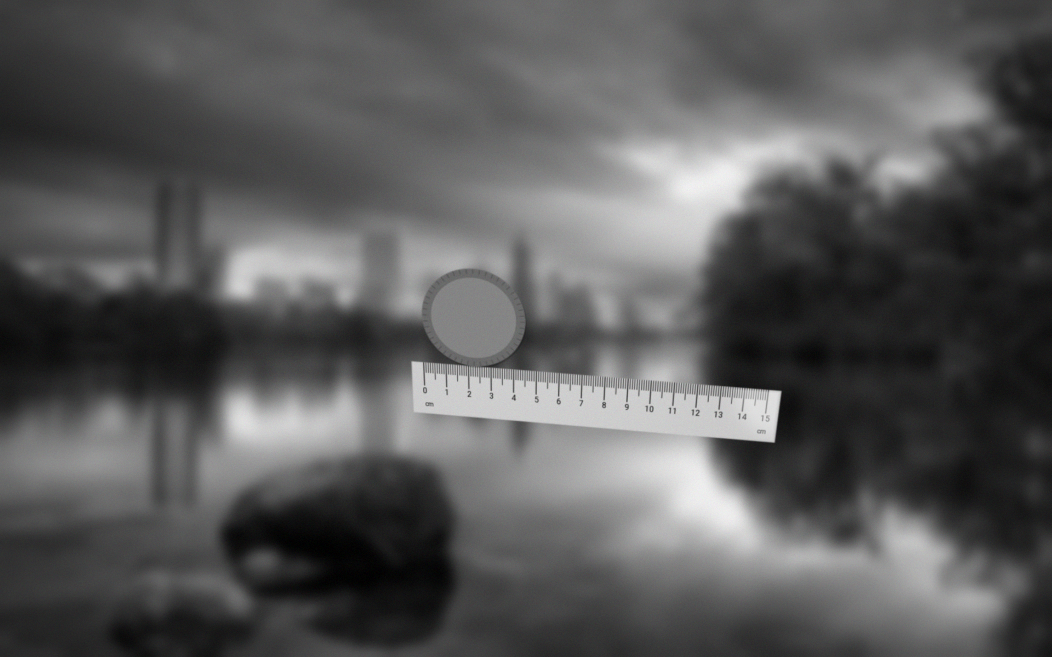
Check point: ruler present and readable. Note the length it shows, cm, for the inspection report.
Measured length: 4.5 cm
